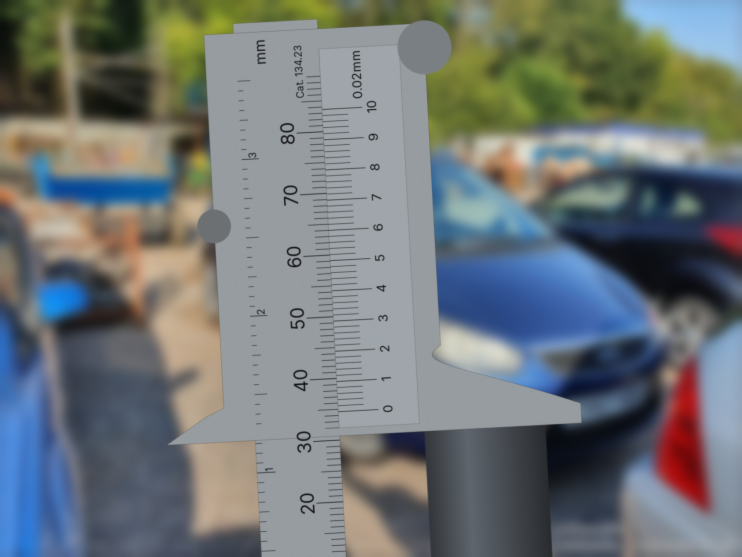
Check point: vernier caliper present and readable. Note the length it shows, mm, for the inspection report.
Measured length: 34.6 mm
